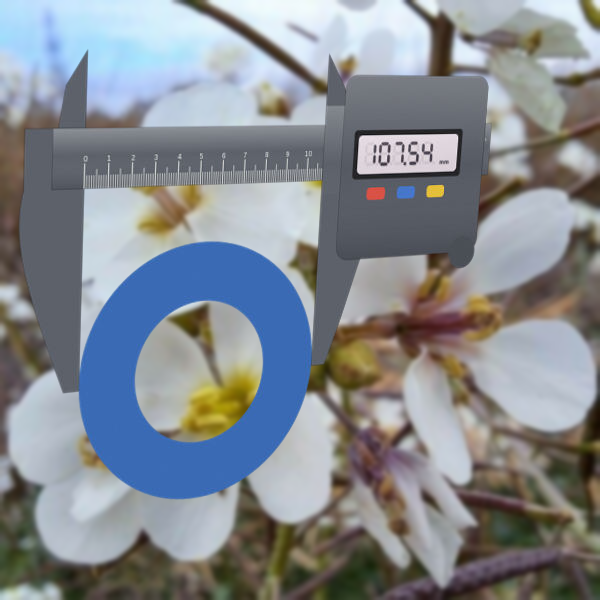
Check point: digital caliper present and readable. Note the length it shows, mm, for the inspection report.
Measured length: 107.54 mm
